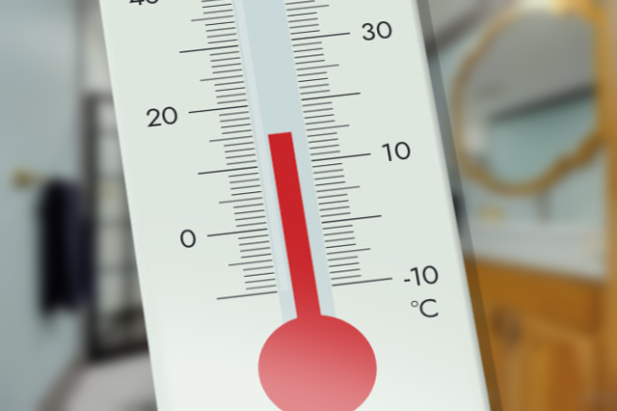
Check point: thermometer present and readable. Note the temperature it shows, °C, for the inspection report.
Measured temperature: 15 °C
